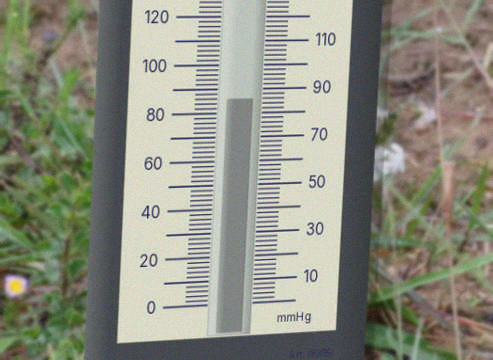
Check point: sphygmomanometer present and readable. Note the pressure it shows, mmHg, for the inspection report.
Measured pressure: 86 mmHg
